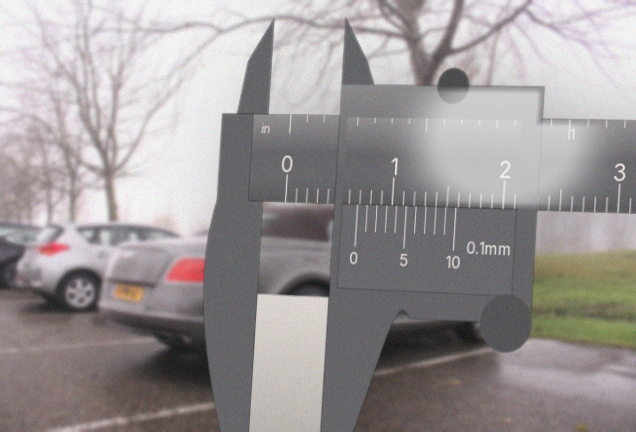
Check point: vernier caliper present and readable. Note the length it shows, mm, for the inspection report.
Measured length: 6.8 mm
